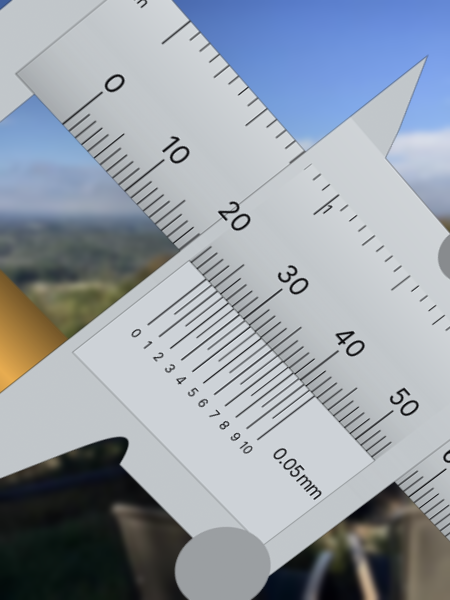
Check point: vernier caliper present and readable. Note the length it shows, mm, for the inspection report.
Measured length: 23.6 mm
